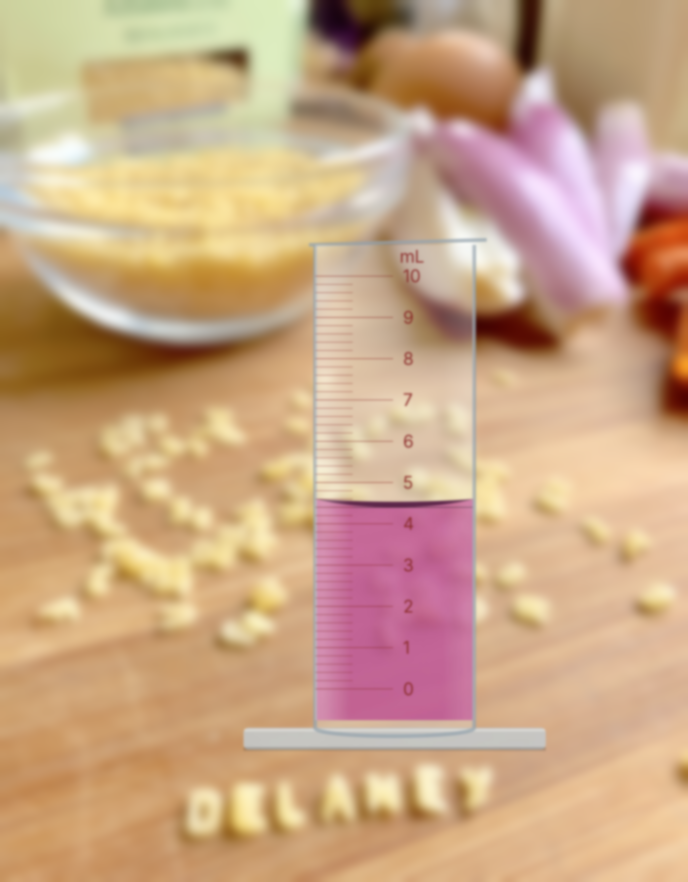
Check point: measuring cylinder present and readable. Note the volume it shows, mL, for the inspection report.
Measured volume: 4.4 mL
